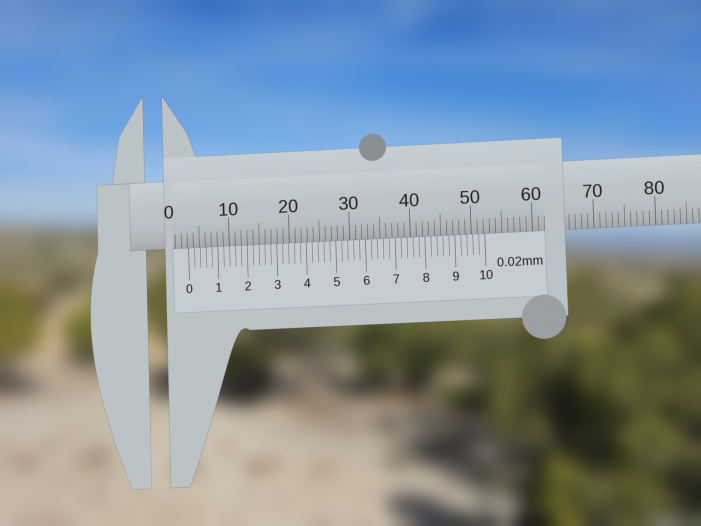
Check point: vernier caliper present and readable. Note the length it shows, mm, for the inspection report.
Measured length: 3.2 mm
